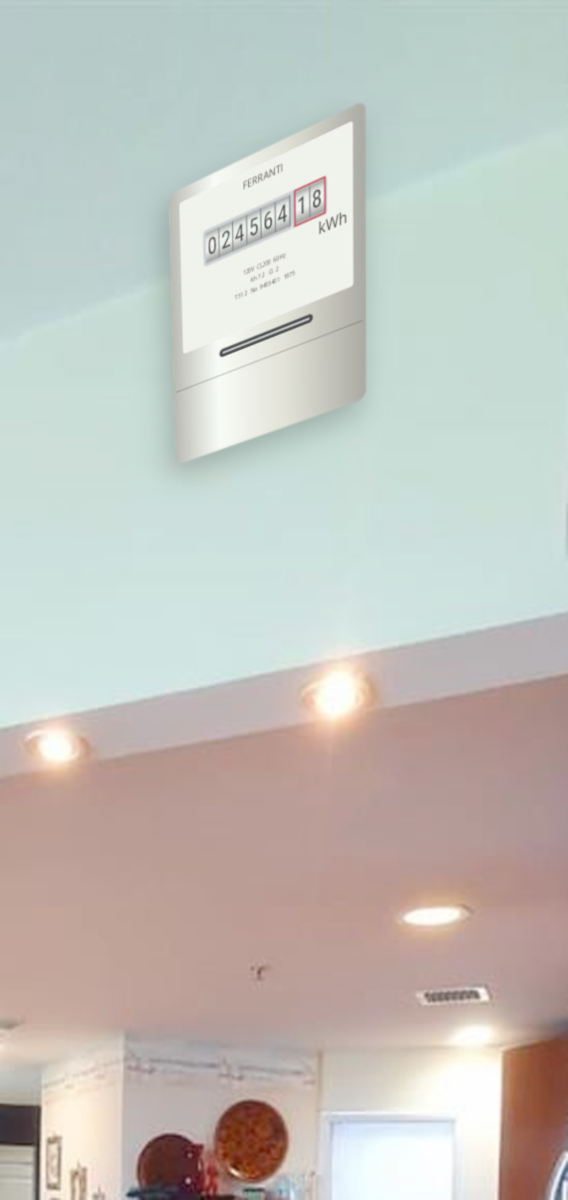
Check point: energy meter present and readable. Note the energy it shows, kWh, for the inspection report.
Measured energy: 24564.18 kWh
